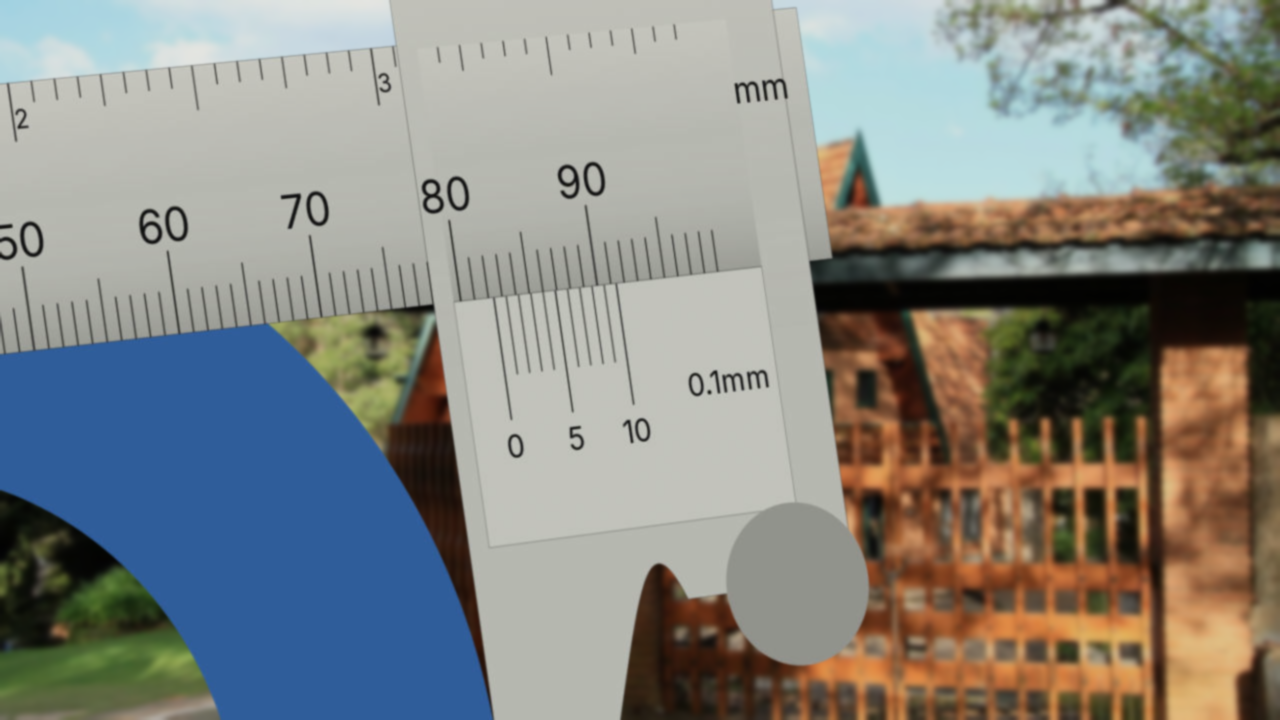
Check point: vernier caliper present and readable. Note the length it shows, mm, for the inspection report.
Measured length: 82.4 mm
